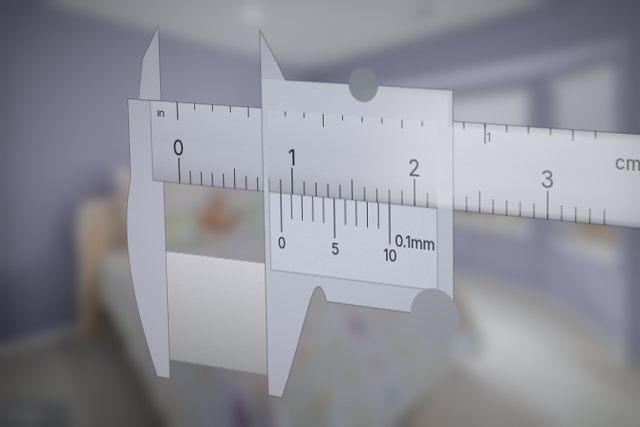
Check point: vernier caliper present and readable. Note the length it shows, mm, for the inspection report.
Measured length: 9.0 mm
